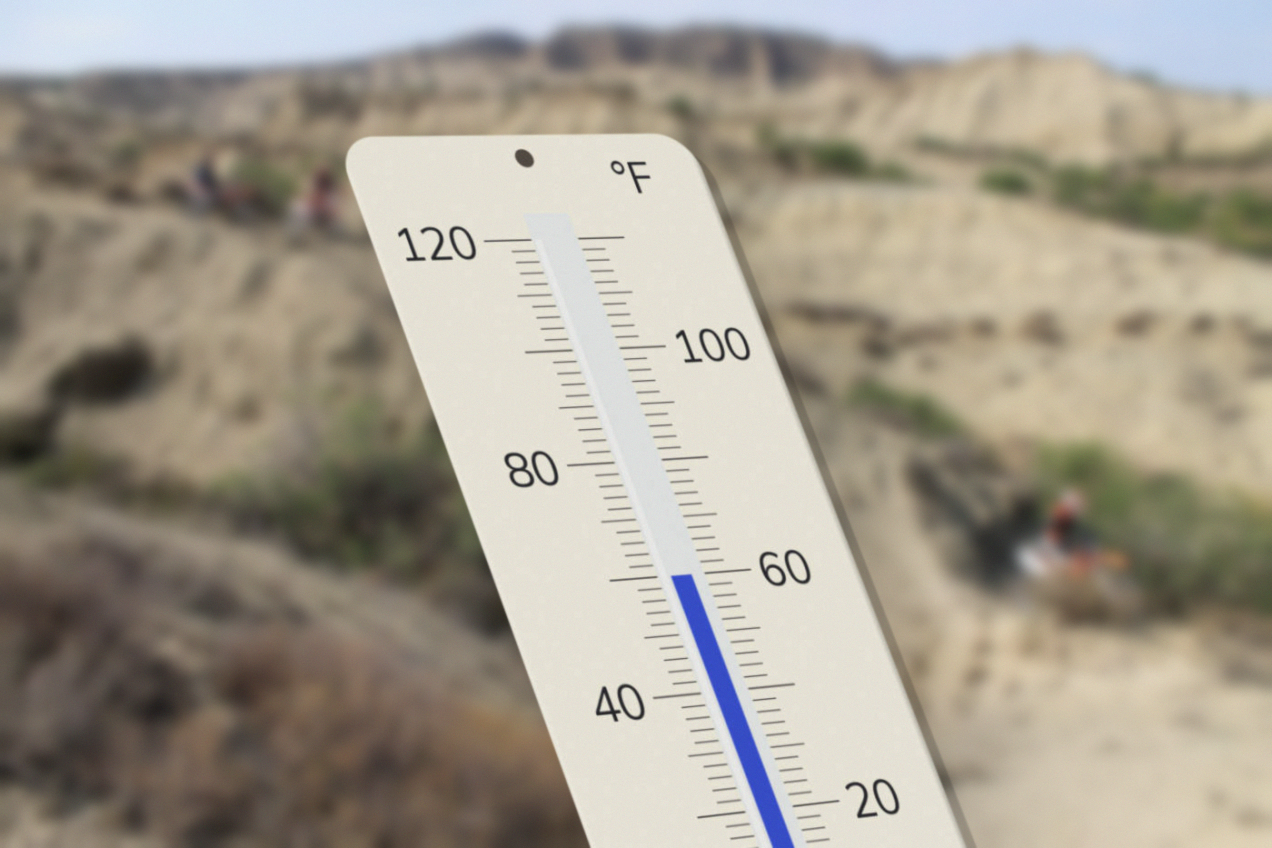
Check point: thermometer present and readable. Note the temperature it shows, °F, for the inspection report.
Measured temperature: 60 °F
